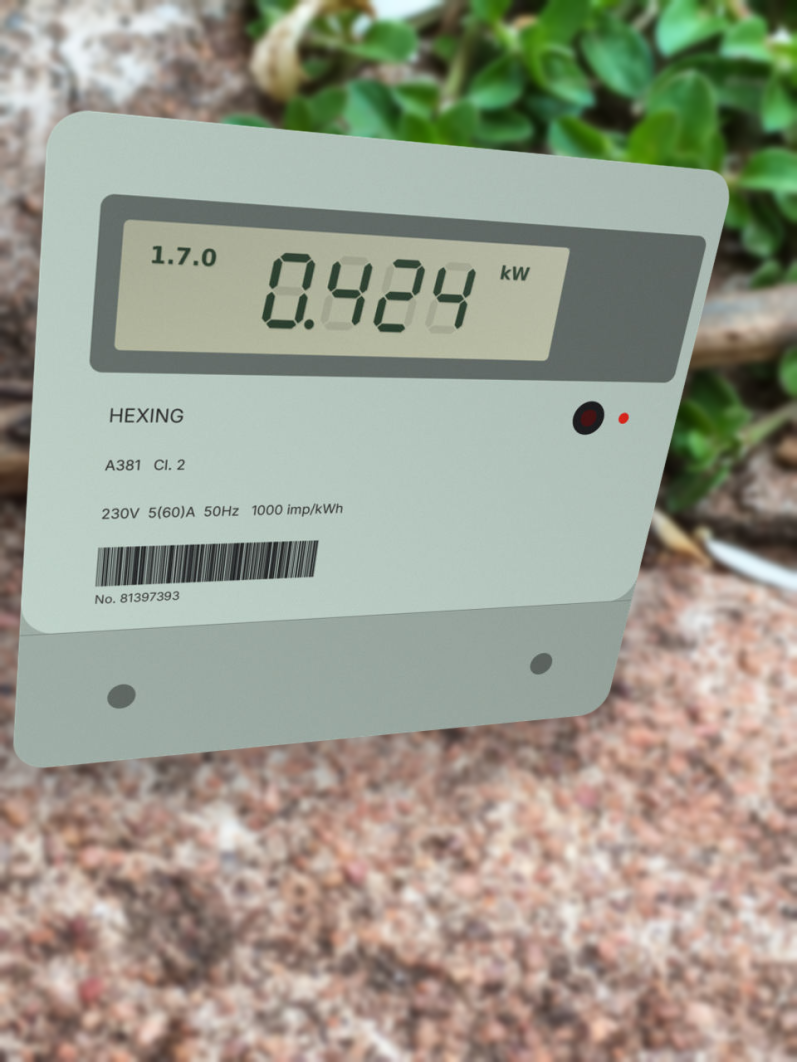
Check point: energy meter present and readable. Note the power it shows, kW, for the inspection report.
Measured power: 0.424 kW
